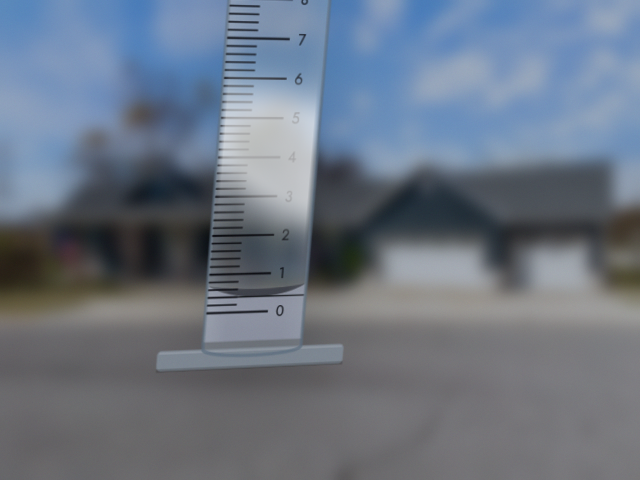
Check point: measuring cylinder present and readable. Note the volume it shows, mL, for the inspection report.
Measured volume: 0.4 mL
